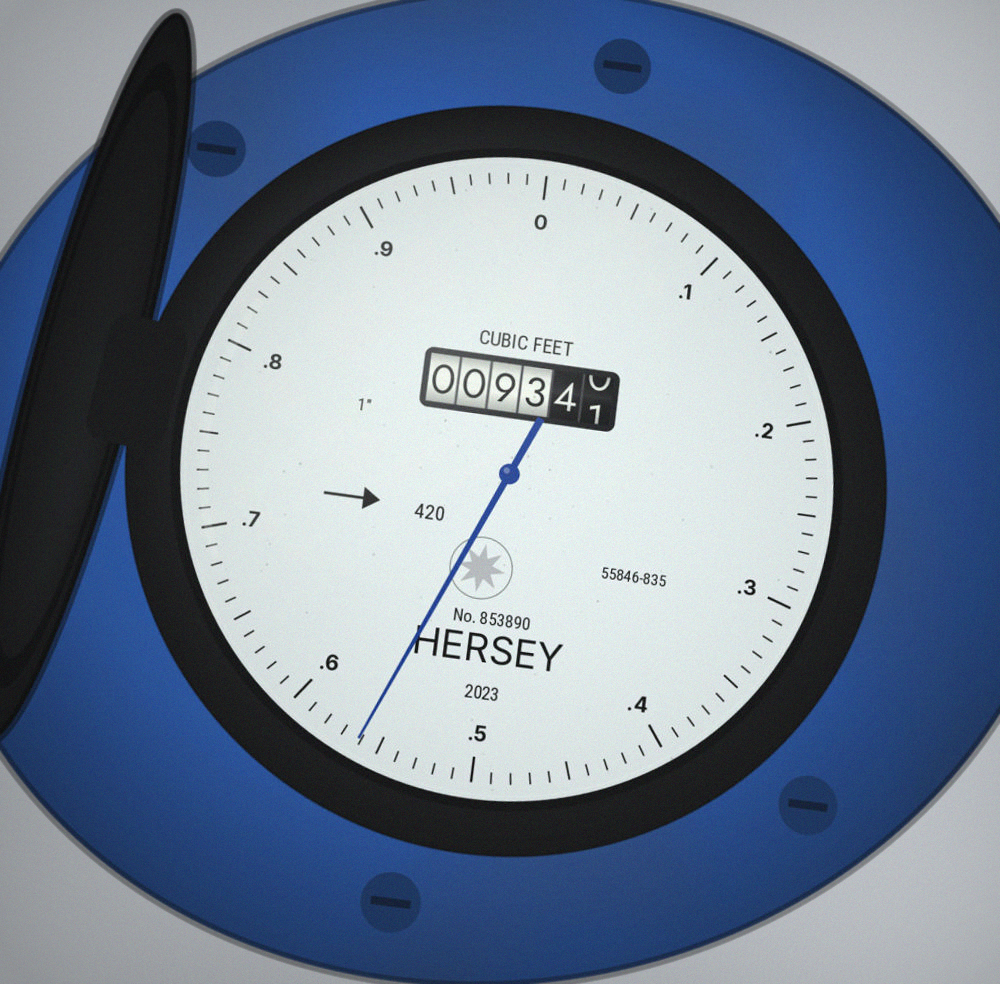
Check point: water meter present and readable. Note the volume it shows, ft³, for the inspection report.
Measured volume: 9340.56 ft³
